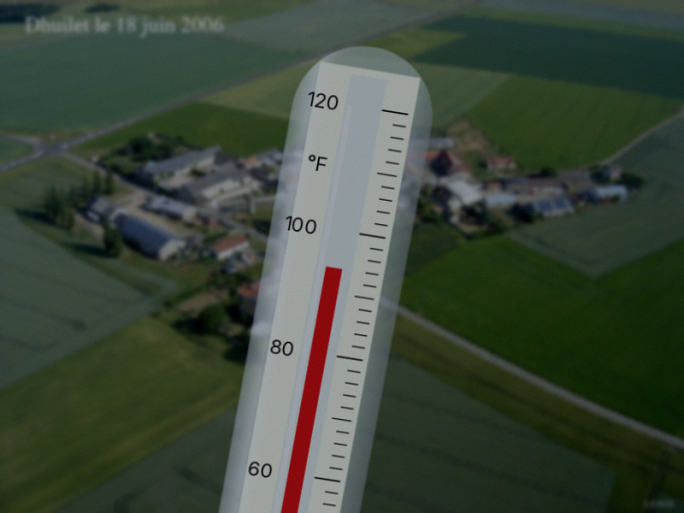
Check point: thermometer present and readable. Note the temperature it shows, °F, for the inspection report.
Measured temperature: 94 °F
